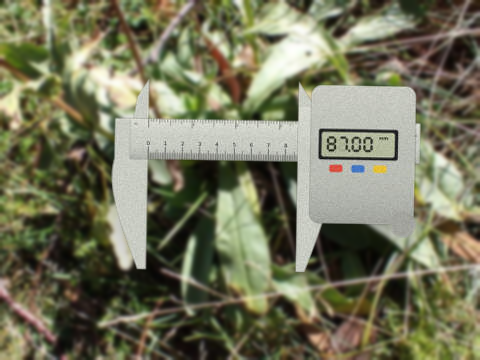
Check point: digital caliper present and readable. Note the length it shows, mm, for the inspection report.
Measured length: 87.00 mm
